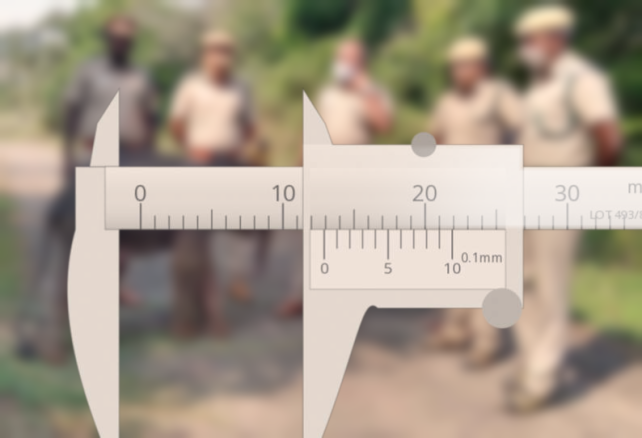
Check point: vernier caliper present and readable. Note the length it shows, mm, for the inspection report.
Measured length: 12.9 mm
